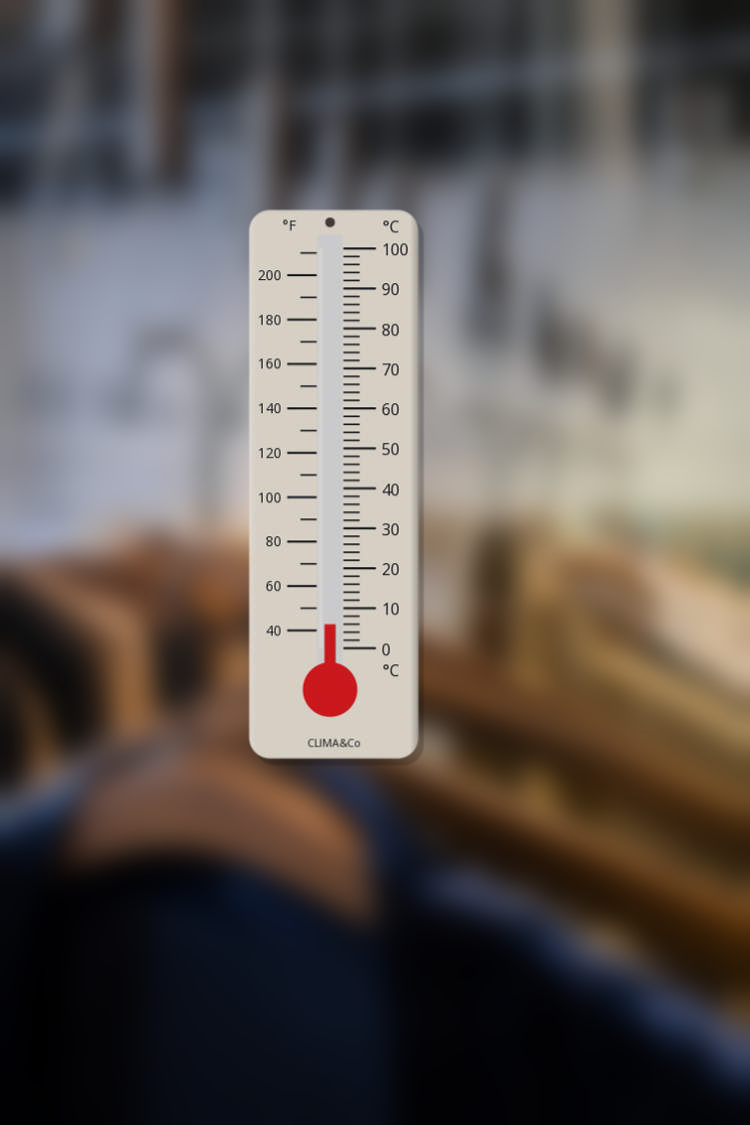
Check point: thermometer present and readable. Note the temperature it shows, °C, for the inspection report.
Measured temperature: 6 °C
